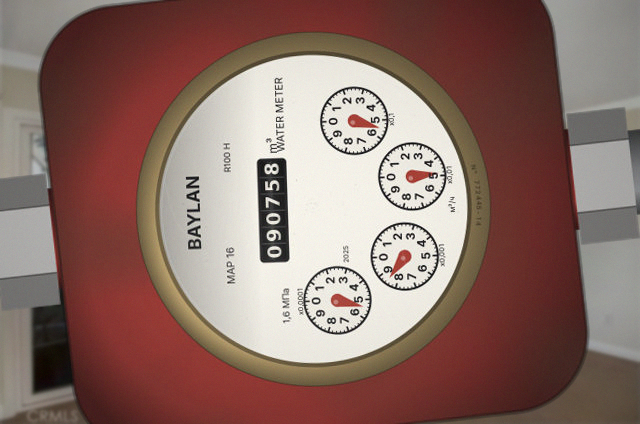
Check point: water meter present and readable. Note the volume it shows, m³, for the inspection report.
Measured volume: 90758.5485 m³
